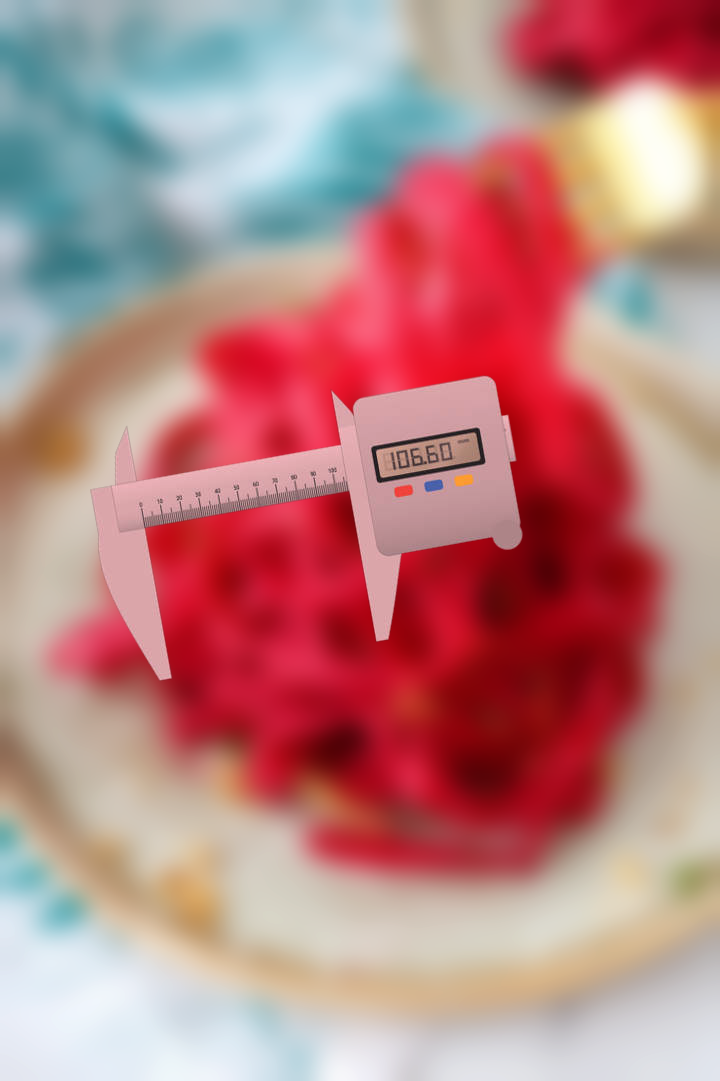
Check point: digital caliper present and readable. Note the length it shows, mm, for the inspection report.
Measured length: 106.60 mm
